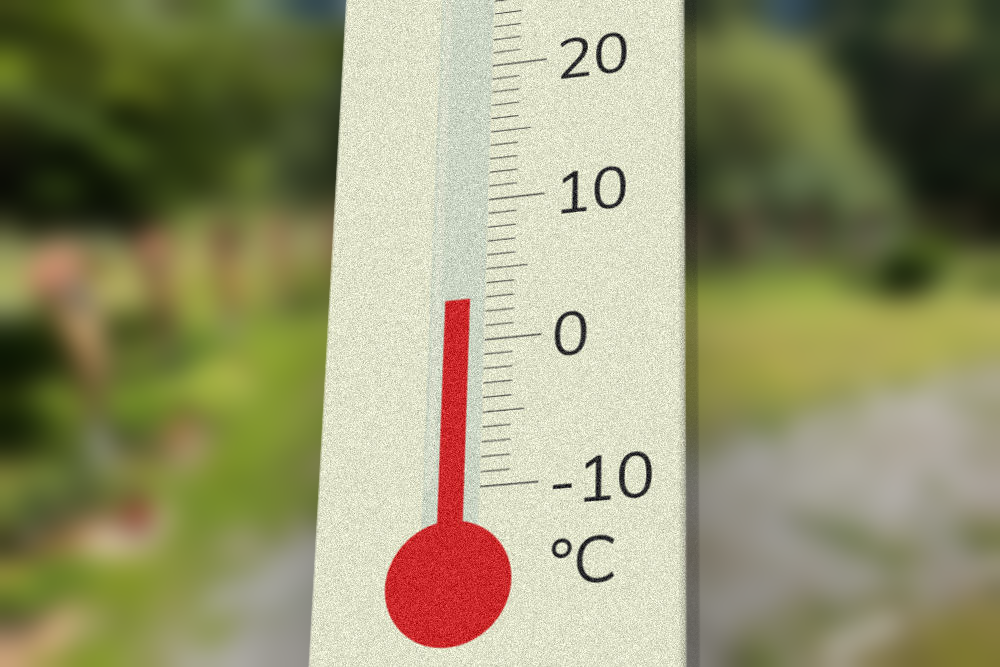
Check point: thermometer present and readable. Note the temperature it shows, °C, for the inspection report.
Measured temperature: 3 °C
